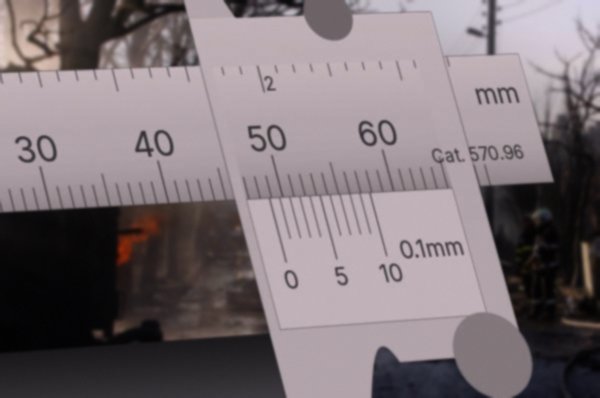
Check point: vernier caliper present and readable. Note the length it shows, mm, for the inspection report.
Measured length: 48.8 mm
